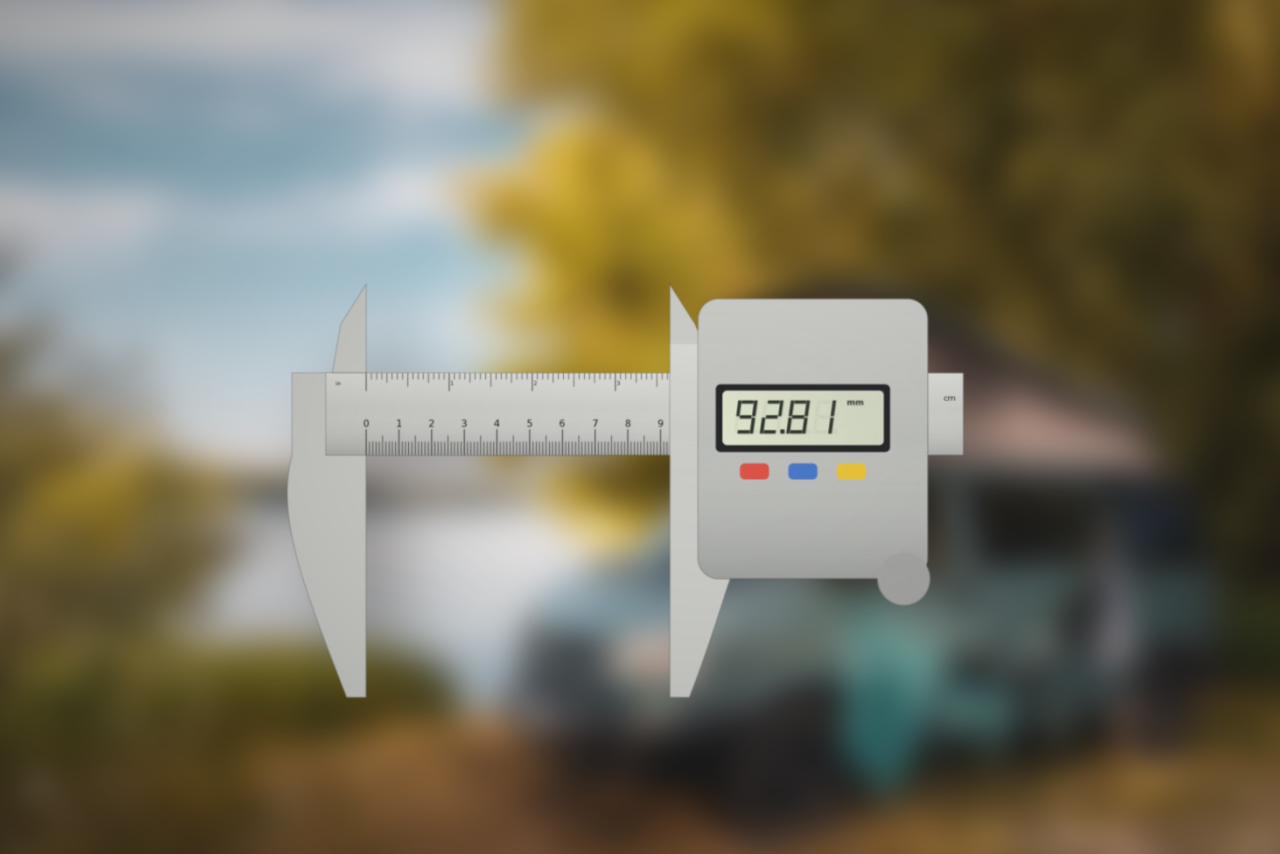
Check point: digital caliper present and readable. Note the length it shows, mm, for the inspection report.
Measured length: 92.81 mm
